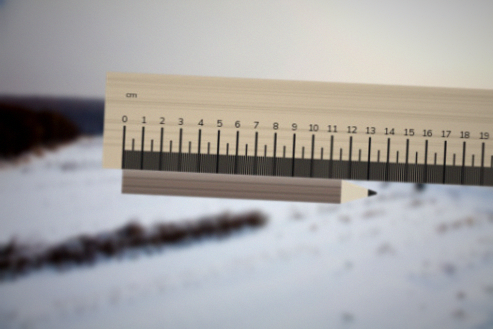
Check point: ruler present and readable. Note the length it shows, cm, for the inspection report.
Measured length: 13.5 cm
